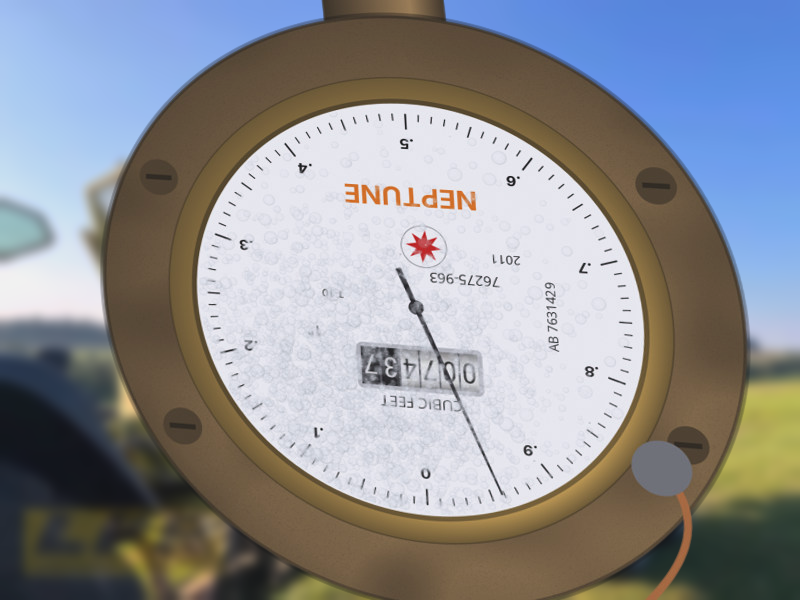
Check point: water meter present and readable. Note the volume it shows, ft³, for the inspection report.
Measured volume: 7436.94 ft³
